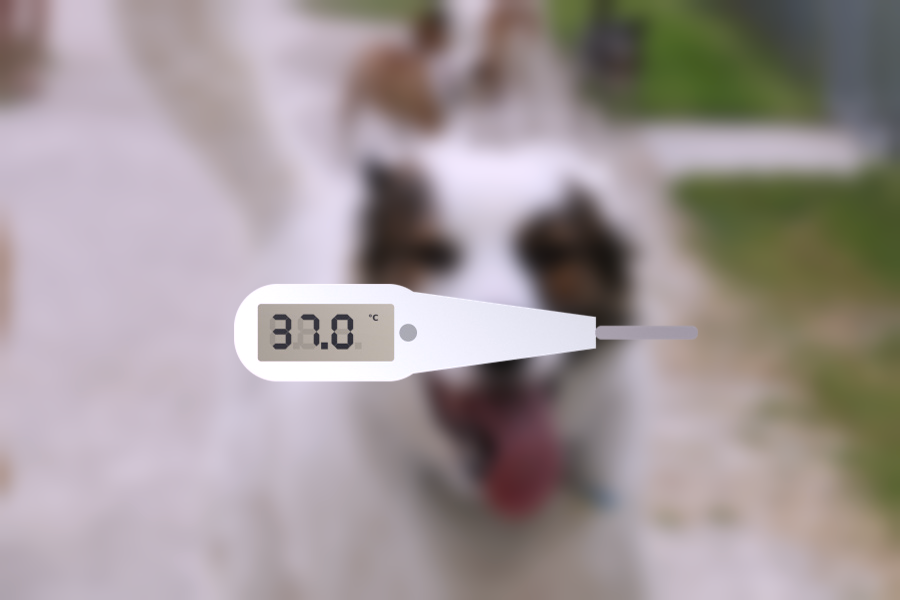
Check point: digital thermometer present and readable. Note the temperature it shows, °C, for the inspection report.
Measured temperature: 37.0 °C
